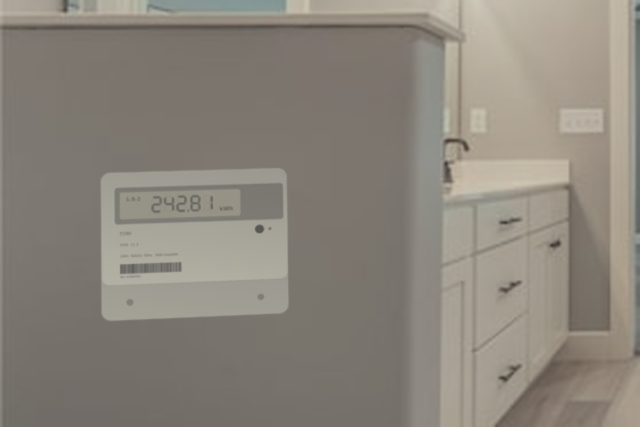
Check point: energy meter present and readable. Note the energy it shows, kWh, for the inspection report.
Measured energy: 242.81 kWh
